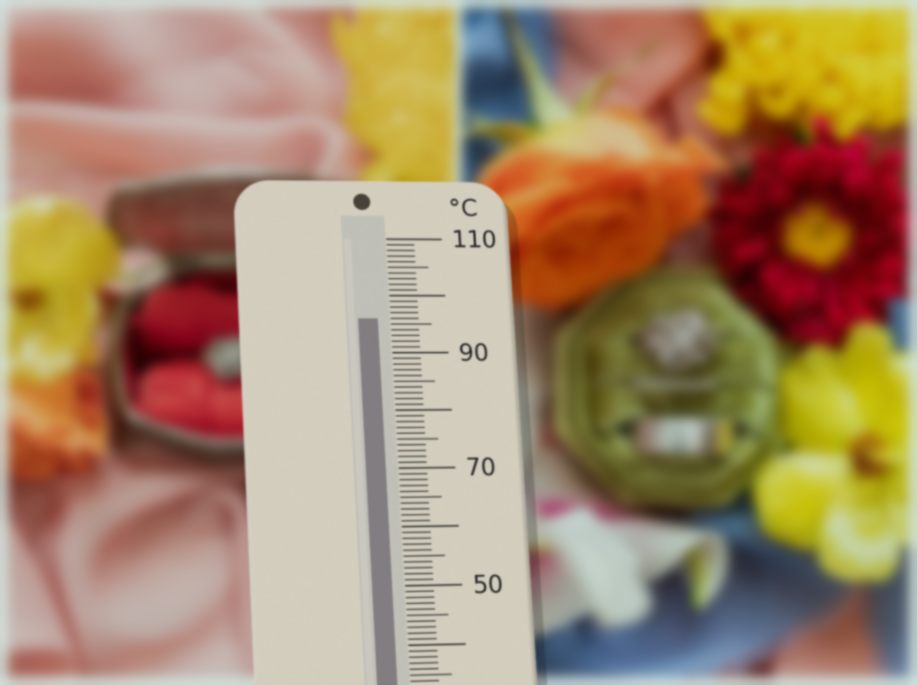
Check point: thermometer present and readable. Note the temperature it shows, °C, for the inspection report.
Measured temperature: 96 °C
